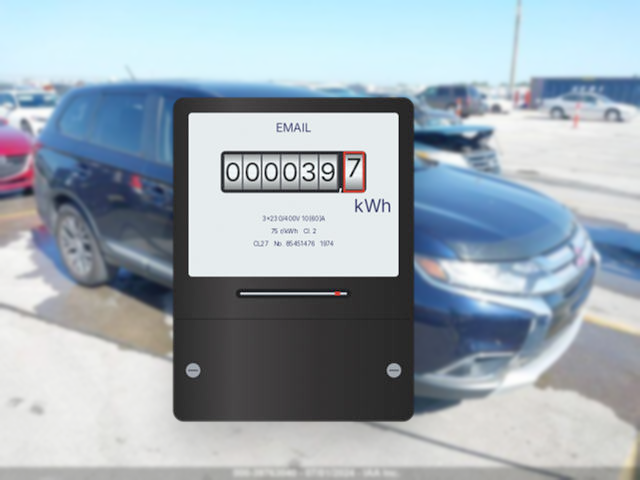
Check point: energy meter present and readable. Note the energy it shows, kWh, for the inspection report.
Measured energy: 39.7 kWh
